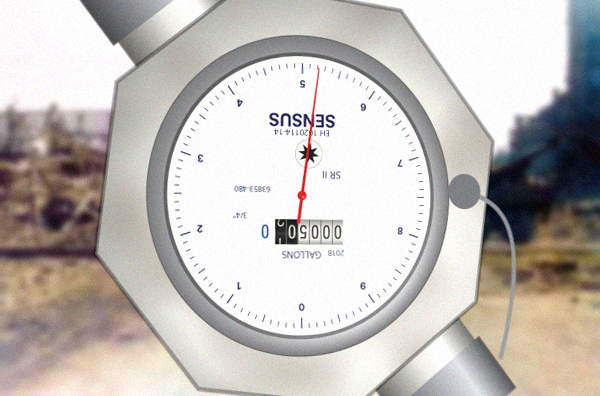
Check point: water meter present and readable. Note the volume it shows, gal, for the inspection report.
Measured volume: 5015.2 gal
